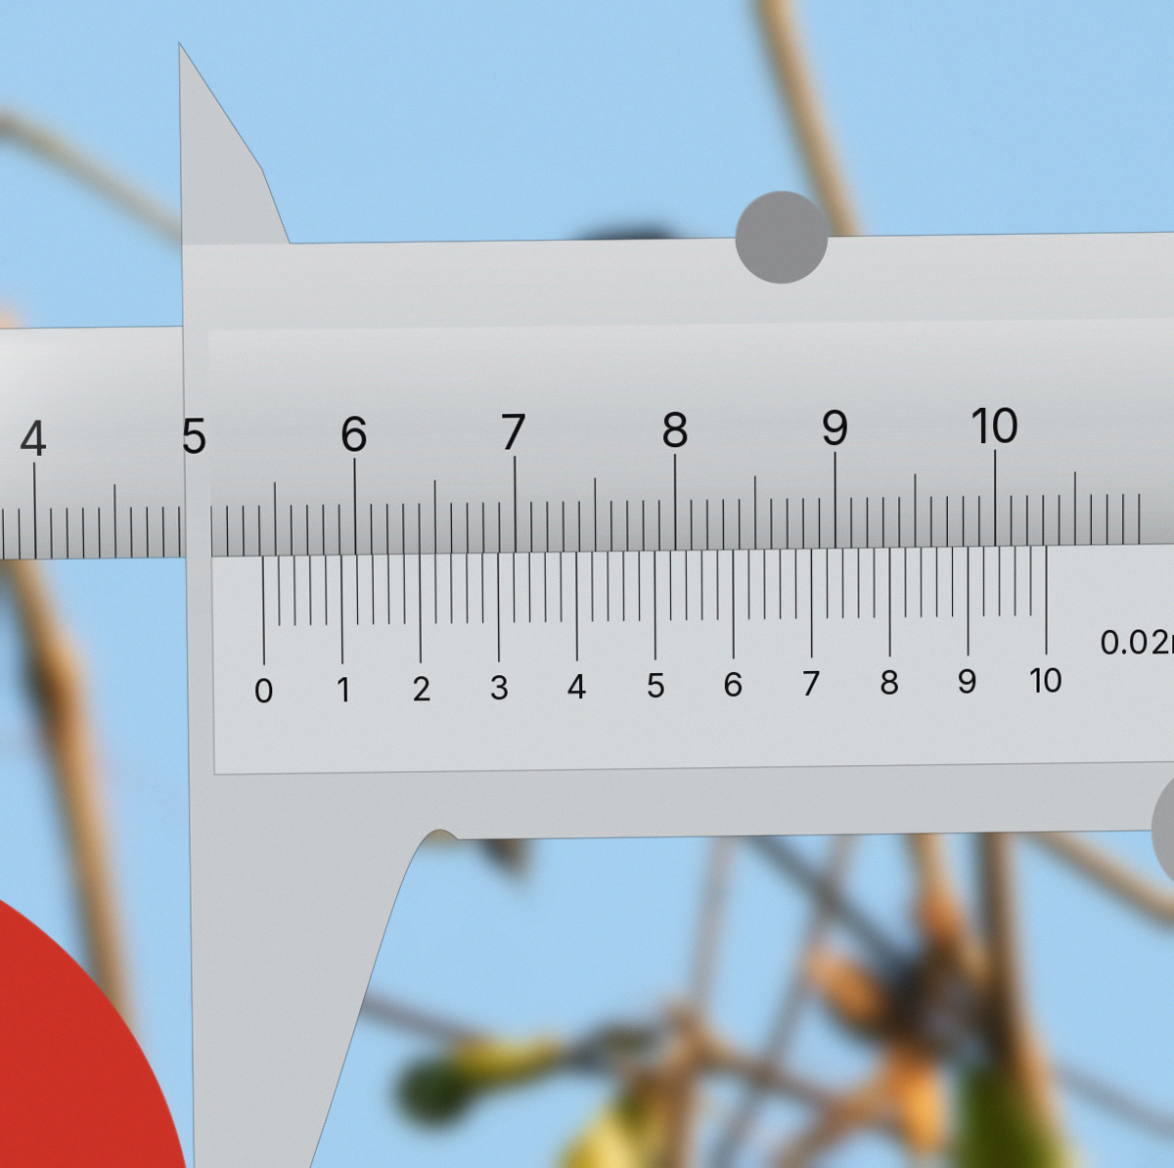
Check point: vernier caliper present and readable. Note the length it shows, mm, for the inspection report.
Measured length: 54.2 mm
